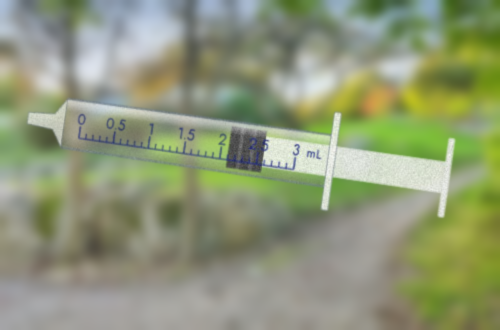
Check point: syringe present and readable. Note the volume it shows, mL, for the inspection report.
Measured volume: 2.1 mL
